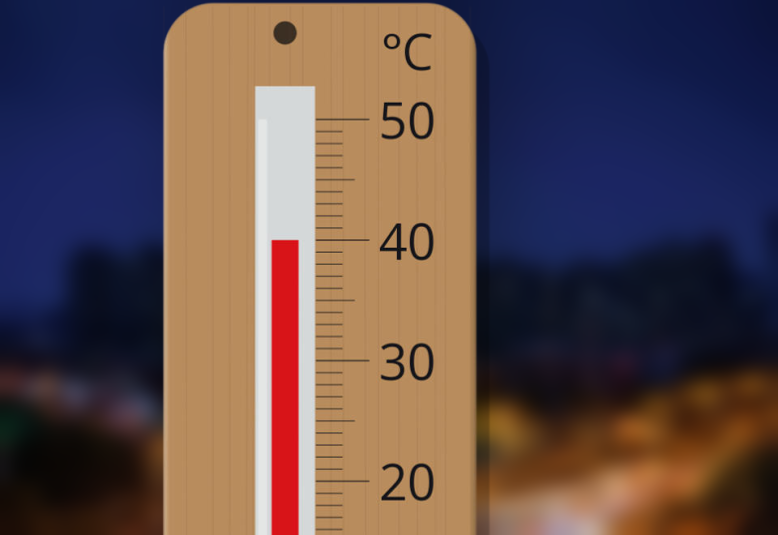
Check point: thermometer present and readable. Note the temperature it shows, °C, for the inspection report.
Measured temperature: 40 °C
